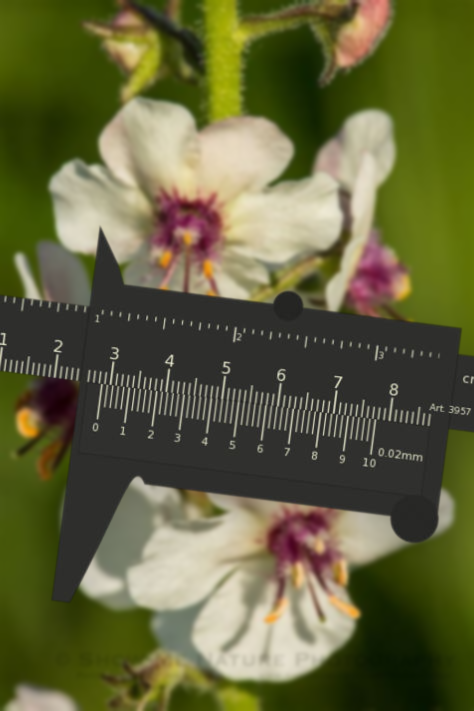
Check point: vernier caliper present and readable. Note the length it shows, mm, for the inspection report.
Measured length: 28.5 mm
